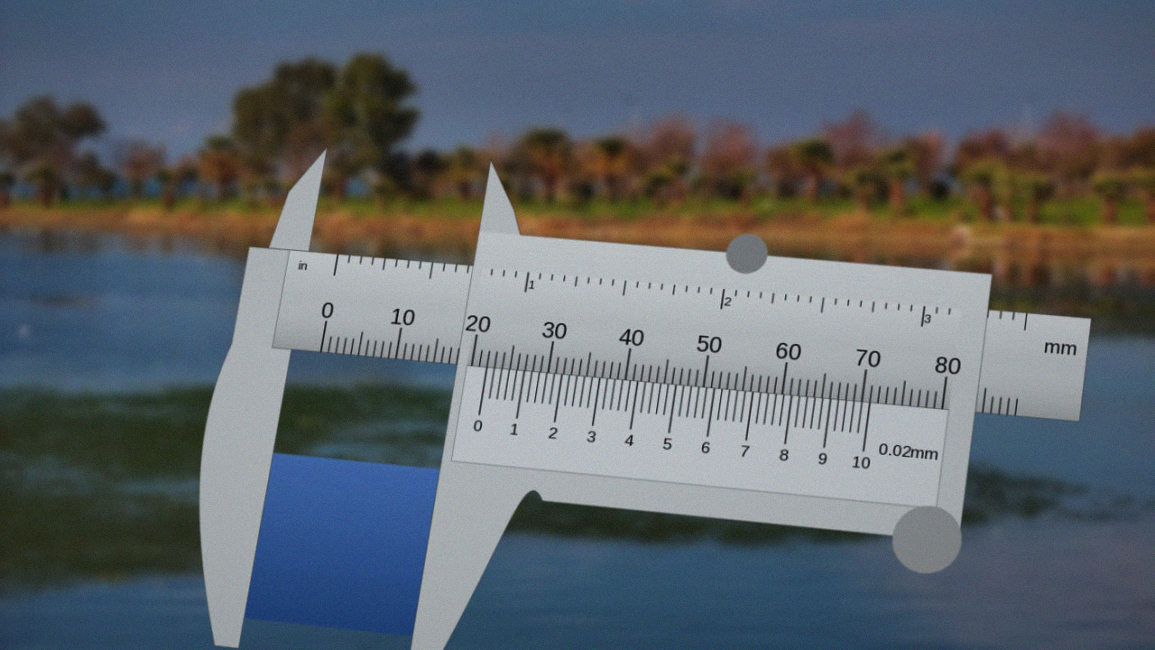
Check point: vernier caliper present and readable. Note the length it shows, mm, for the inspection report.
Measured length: 22.0 mm
